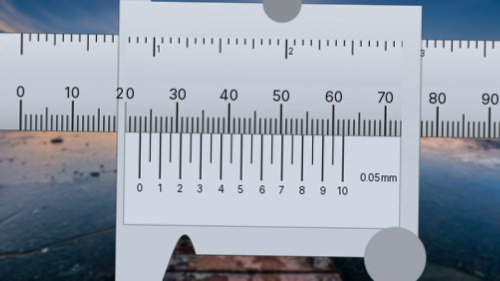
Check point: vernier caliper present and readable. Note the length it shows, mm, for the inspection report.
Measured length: 23.0 mm
